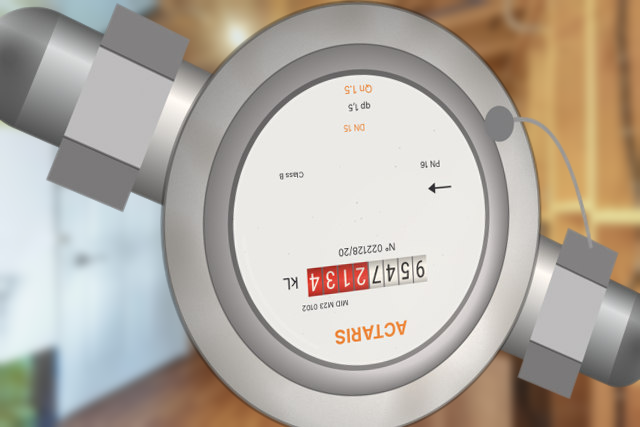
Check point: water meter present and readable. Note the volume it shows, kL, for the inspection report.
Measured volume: 9547.2134 kL
